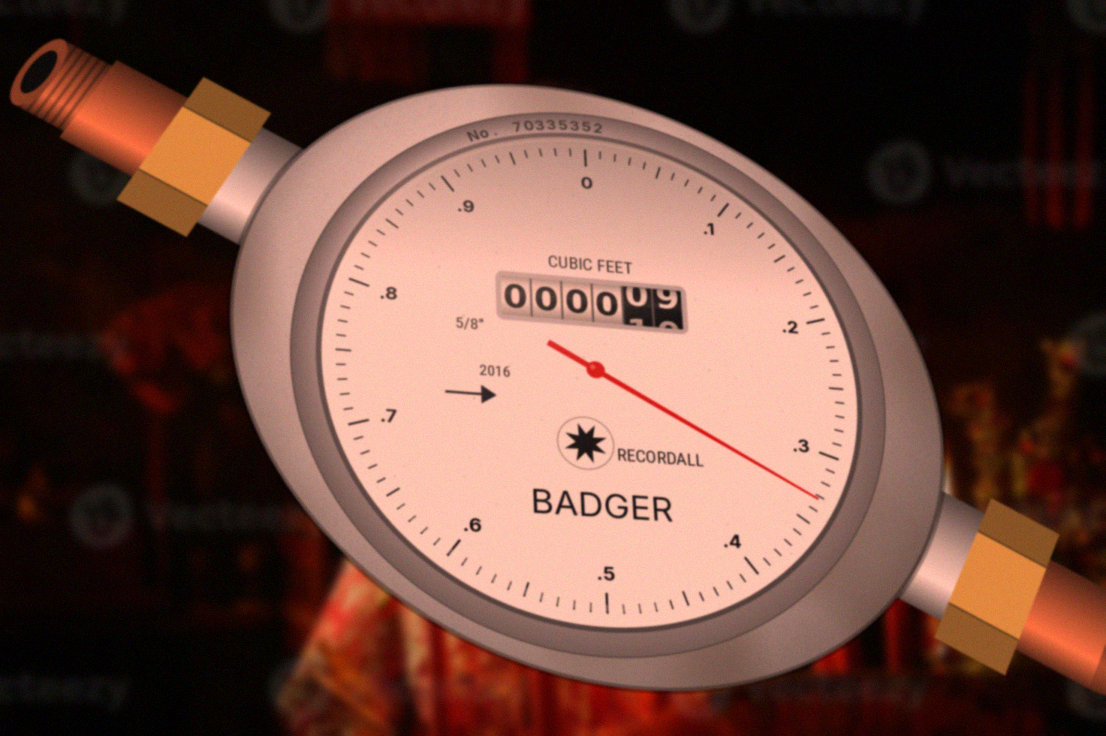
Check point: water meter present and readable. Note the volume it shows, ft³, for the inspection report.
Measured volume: 9.33 ft³
